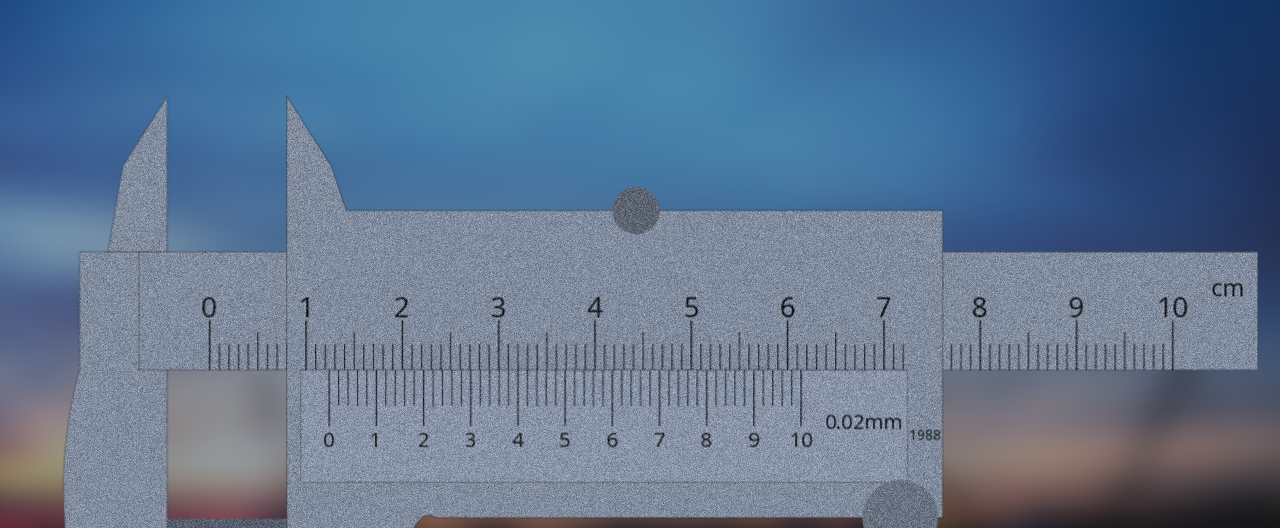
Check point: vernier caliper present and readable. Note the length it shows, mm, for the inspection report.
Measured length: 12.4 mm
